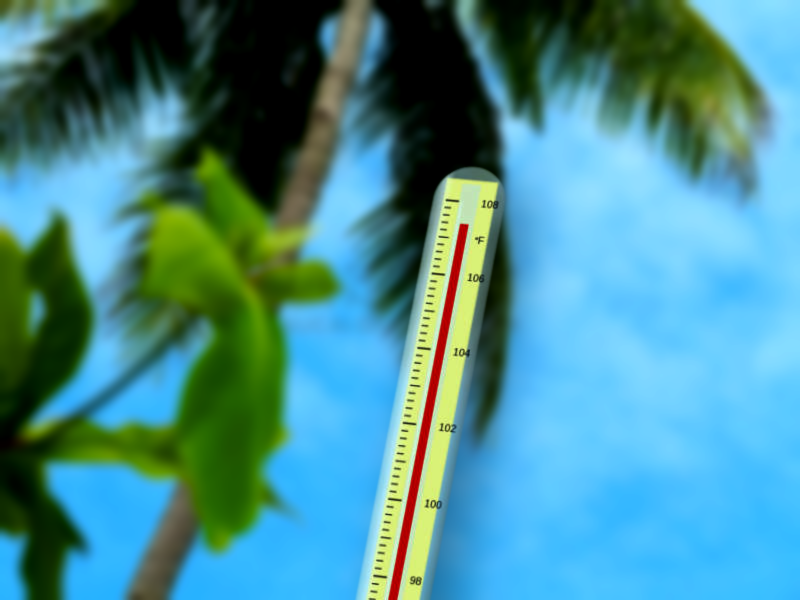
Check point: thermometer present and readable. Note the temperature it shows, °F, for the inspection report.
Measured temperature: 107.4 °F
